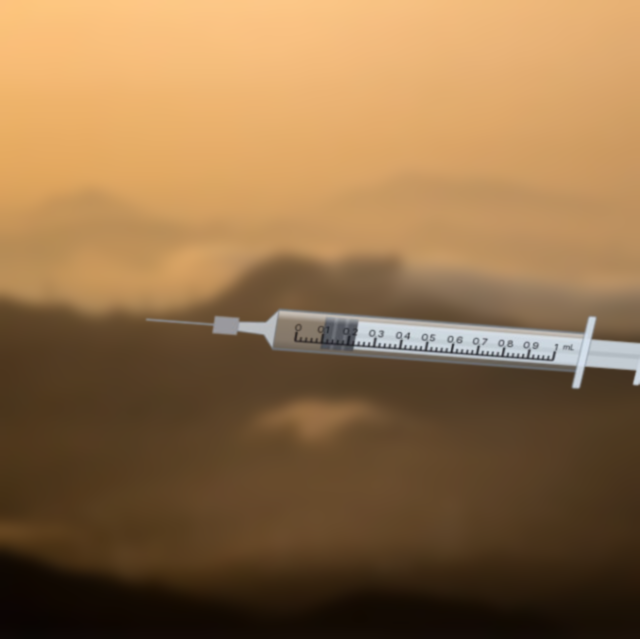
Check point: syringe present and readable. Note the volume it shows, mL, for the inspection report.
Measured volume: 0.1 mL
